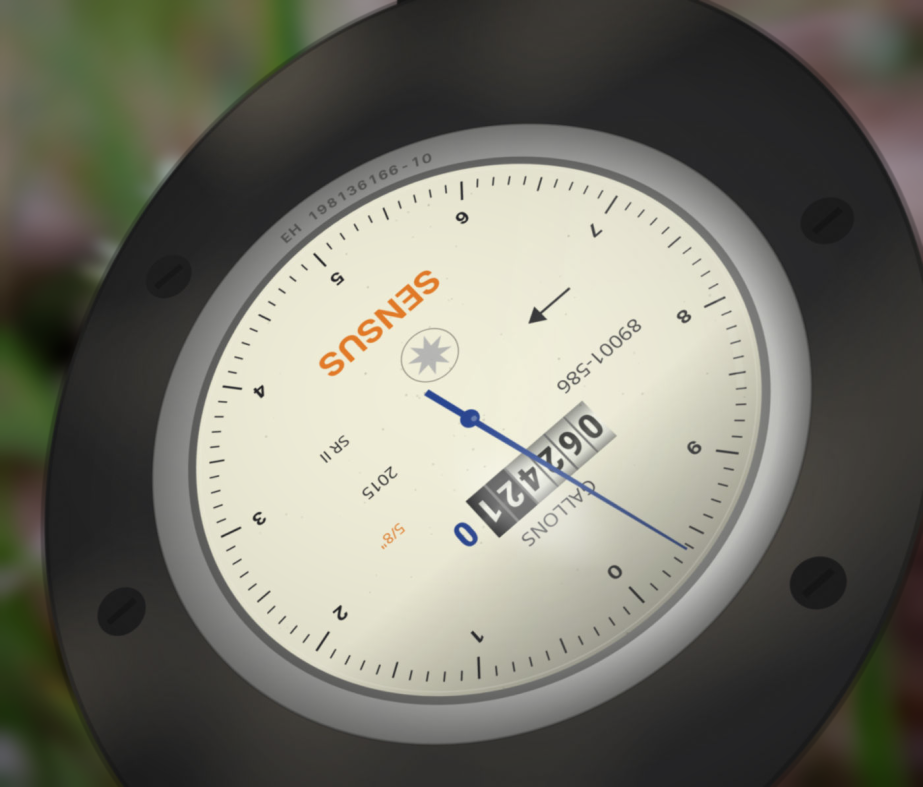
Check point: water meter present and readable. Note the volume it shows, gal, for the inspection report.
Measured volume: 624209.6 gal
